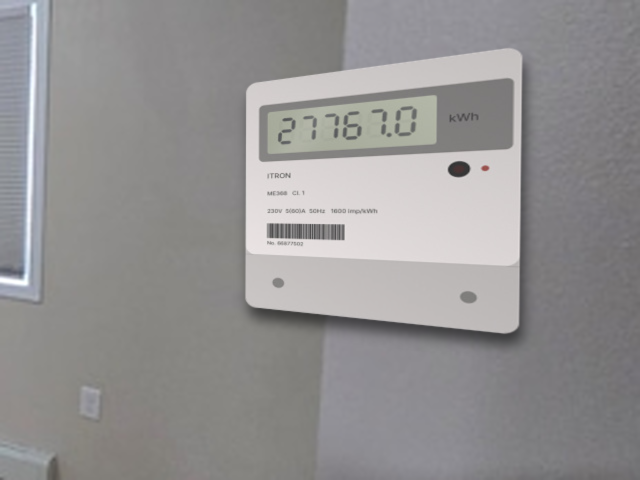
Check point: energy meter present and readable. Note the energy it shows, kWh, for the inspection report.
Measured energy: 27767.0 kWh
